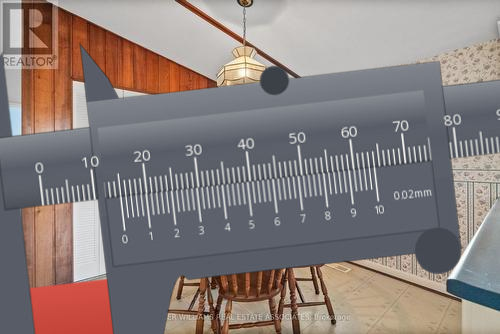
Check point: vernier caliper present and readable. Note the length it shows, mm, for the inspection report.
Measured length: 15.0 mm
